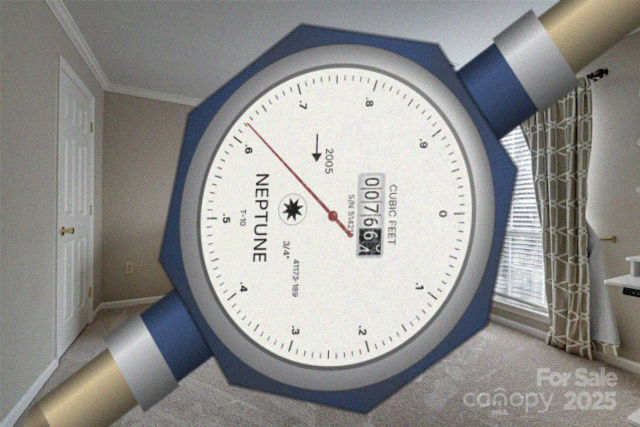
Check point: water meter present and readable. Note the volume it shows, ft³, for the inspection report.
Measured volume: 7663.62 ft³
